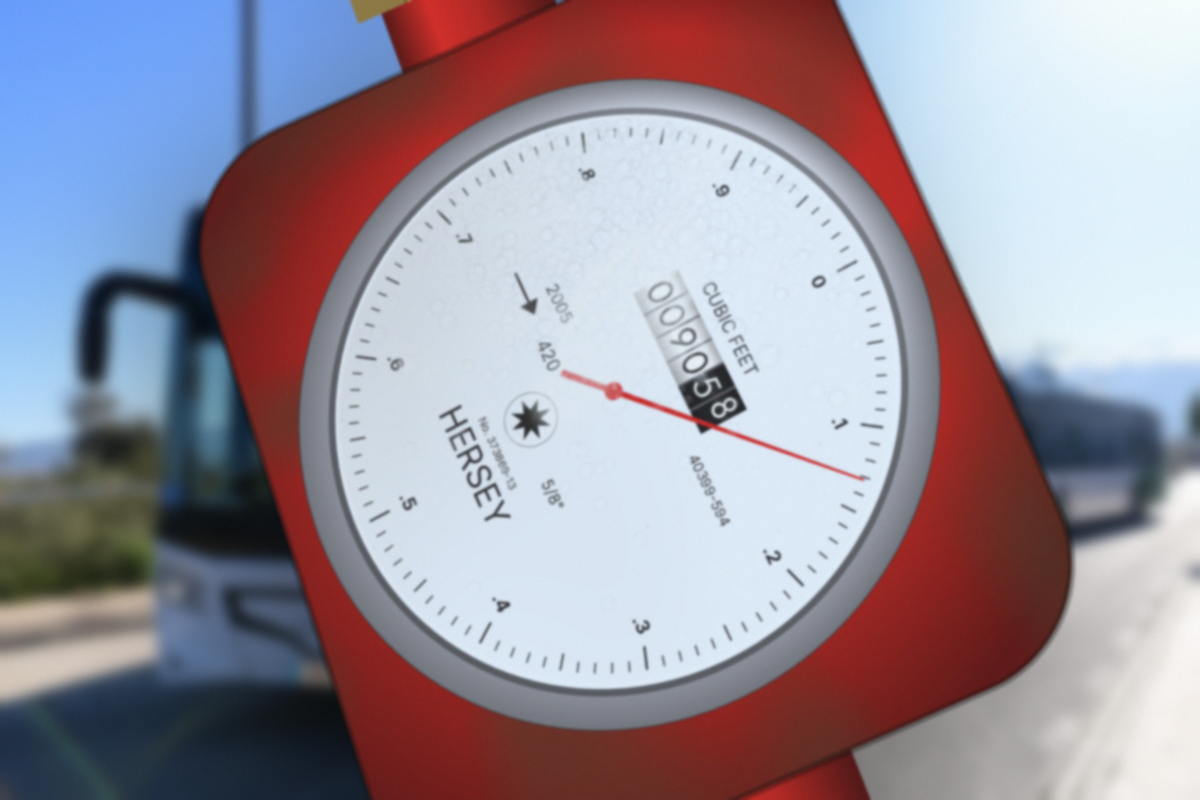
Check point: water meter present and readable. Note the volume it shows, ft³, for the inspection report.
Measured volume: 9058.13 ft³
